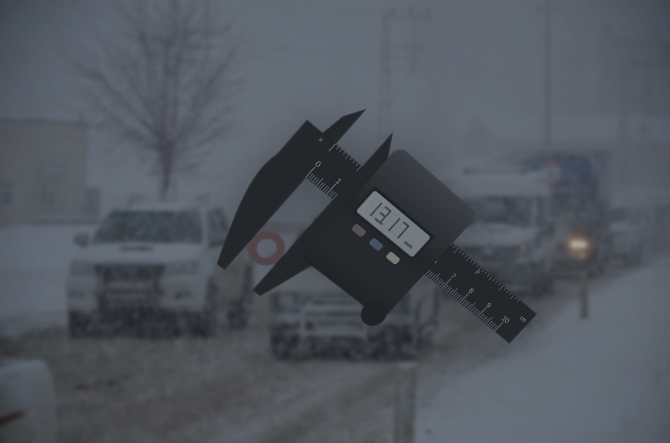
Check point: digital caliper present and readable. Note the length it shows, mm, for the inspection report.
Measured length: 13.17 mm
